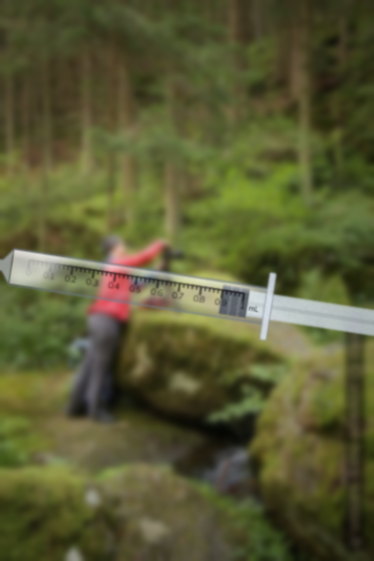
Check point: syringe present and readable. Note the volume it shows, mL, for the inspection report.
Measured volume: 0.9 mL
